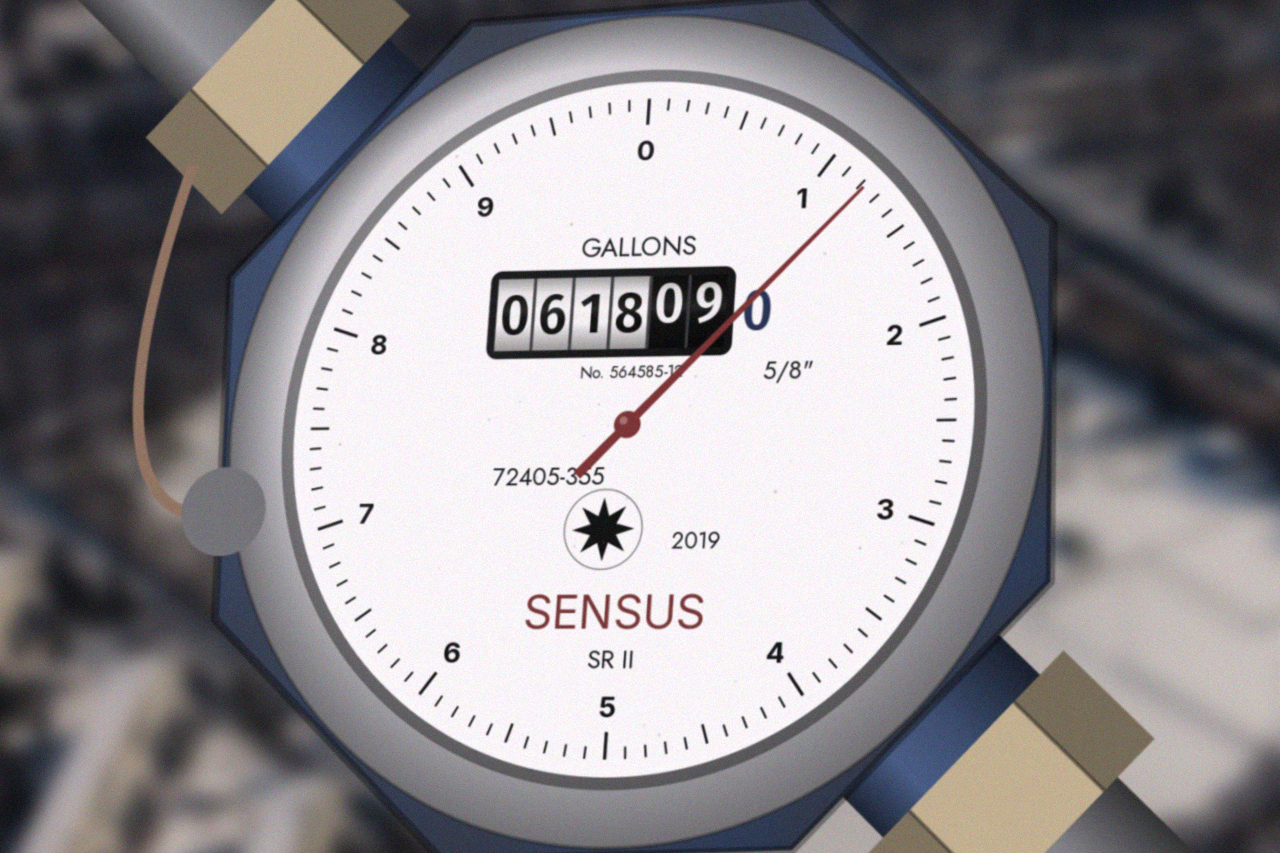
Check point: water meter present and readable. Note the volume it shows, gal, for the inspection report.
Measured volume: 618091.2 gal
